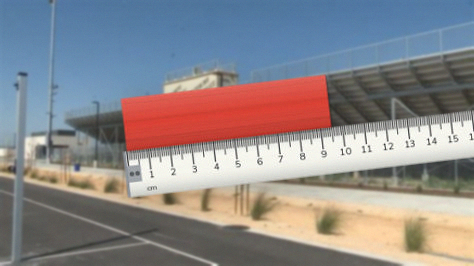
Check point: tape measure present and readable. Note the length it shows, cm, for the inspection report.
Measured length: 9.5 cm
